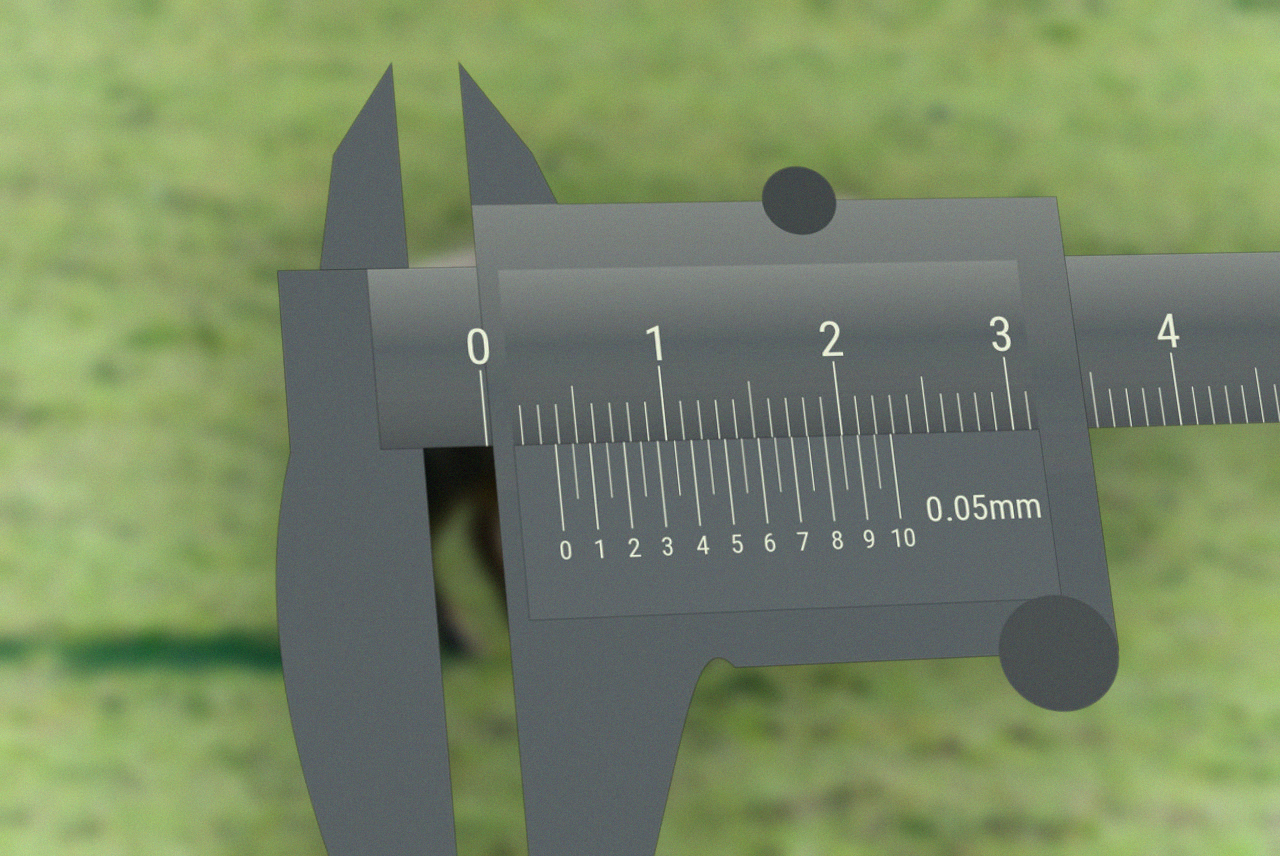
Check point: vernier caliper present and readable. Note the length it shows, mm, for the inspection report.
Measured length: 3.8 mm
